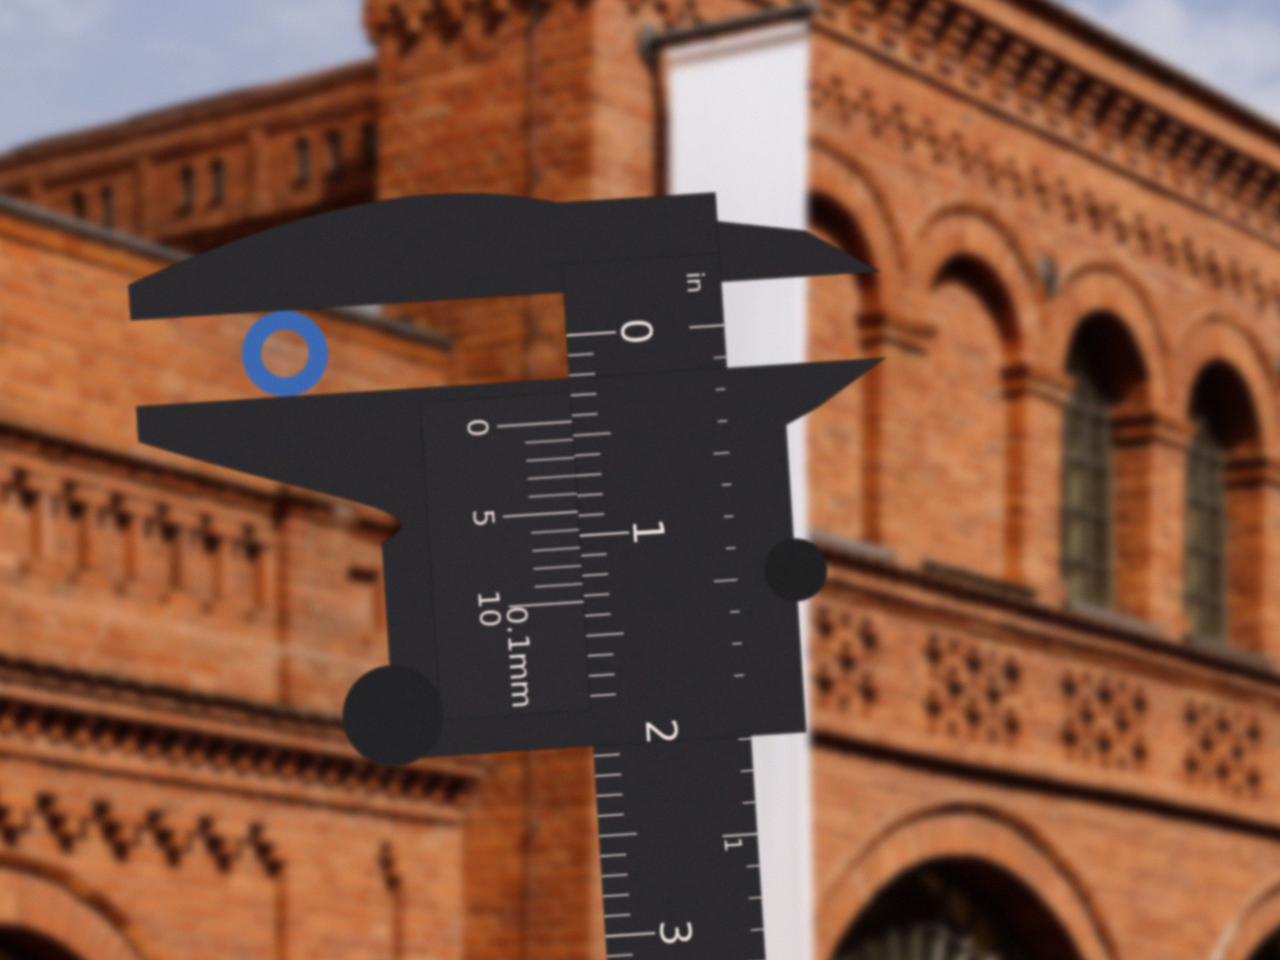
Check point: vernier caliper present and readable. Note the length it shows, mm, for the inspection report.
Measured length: 4.3 mm
